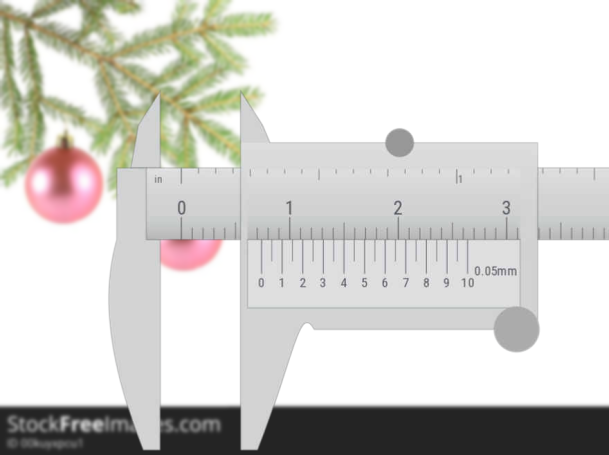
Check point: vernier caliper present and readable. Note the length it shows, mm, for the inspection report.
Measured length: 7.4 mm
